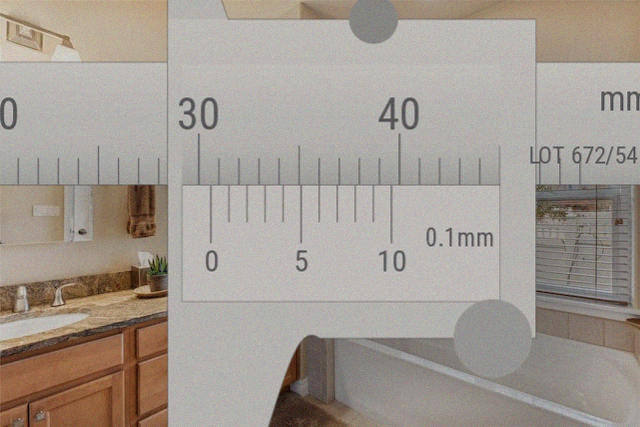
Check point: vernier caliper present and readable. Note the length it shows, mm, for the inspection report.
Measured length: 30.6 mm
